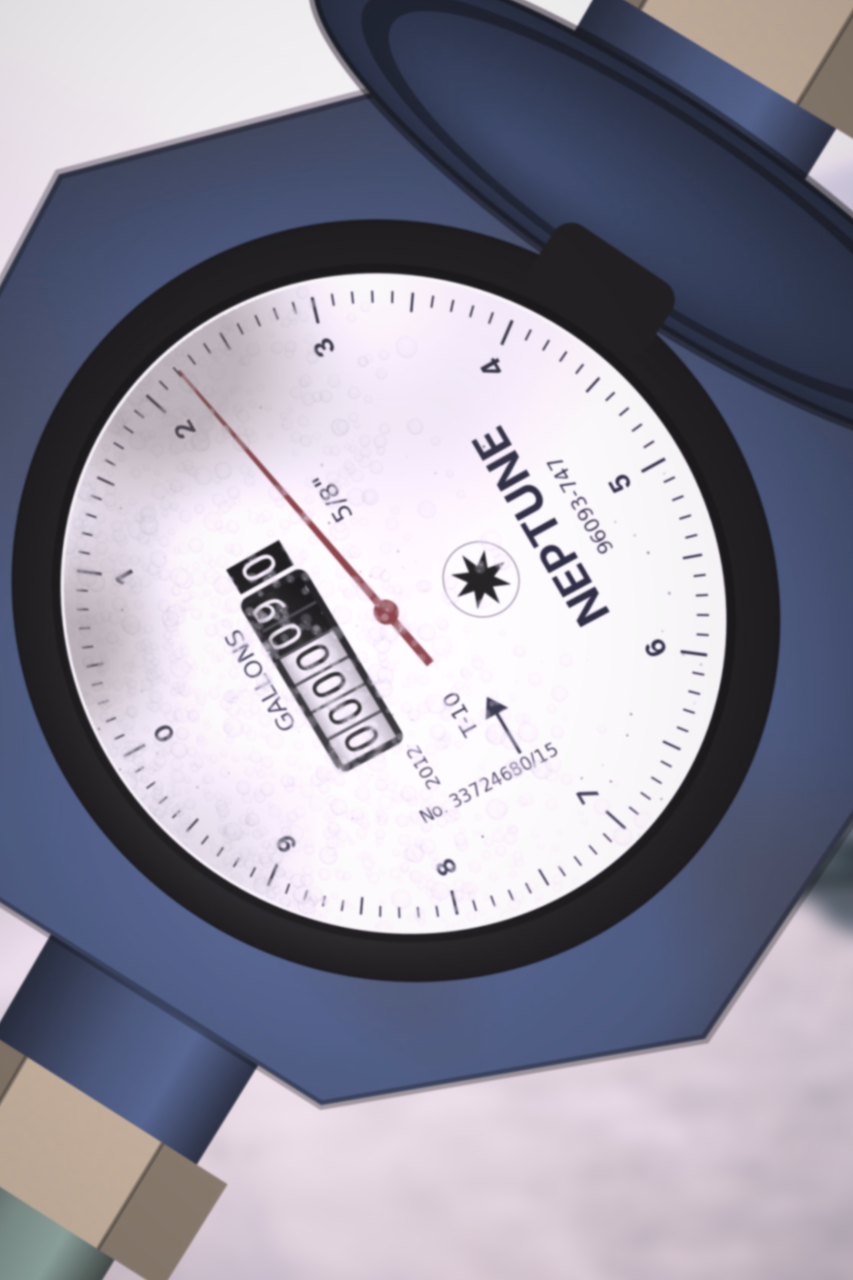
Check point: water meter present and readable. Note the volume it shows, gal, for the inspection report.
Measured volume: 92.2 gal
